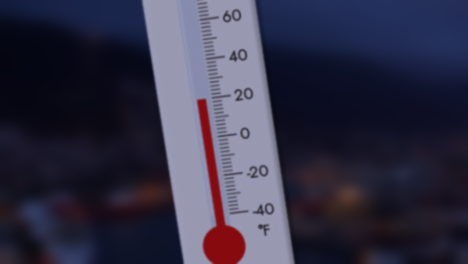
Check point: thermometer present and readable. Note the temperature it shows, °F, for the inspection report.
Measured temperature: 20 °F
